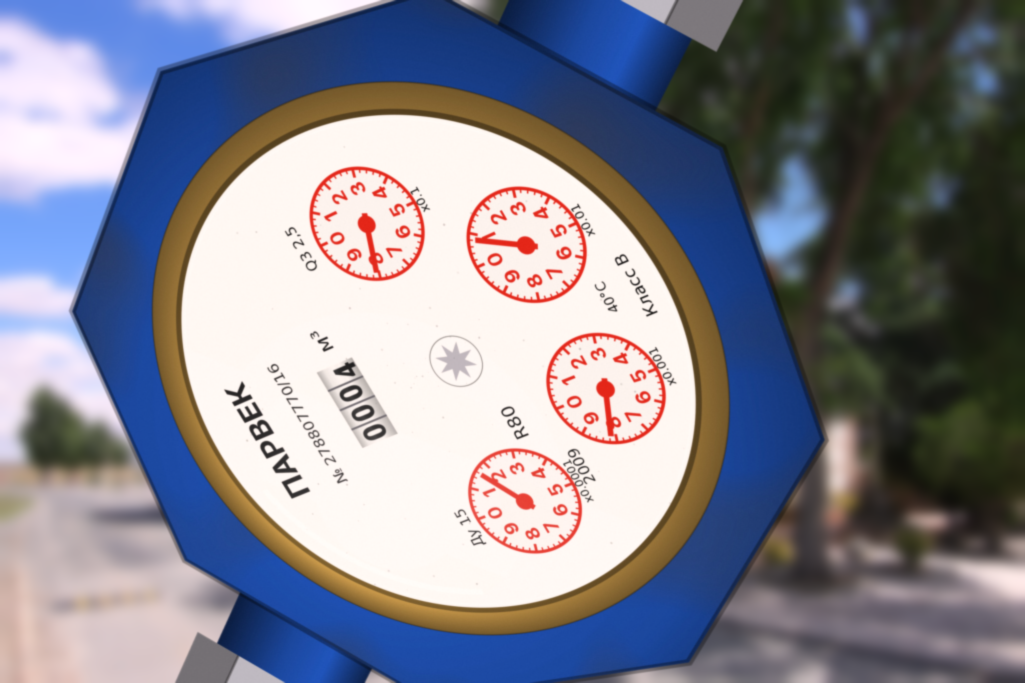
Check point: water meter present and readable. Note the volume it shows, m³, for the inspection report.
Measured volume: 3.8081 m³
